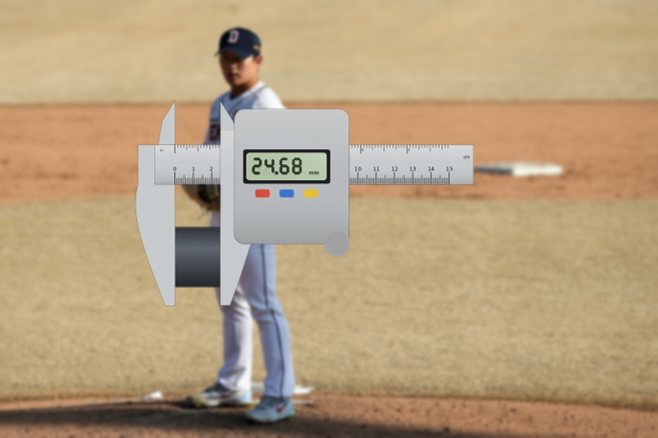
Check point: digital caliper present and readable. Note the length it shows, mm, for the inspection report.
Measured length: 24.68 mm
